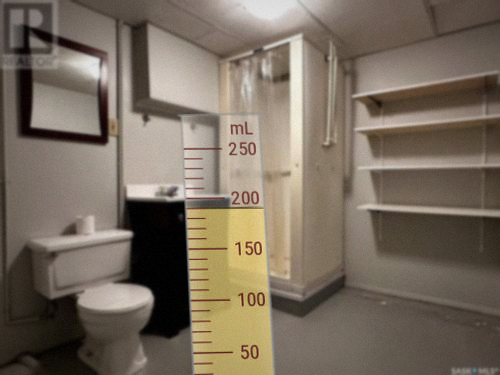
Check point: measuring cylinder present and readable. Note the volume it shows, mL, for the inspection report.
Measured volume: 190 mL
